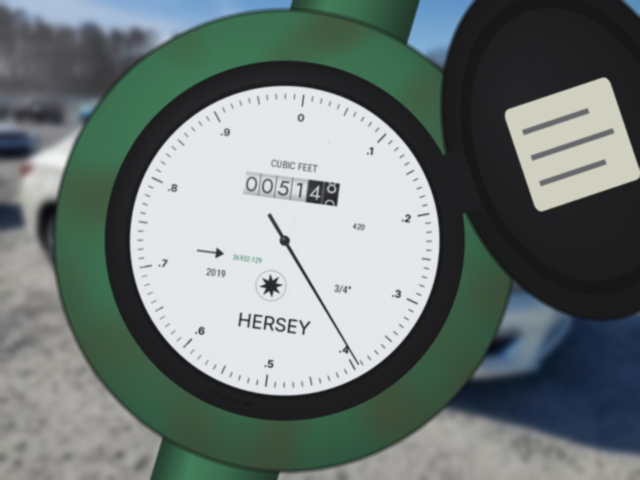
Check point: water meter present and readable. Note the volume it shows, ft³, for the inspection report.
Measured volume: 5148.39 ft³
